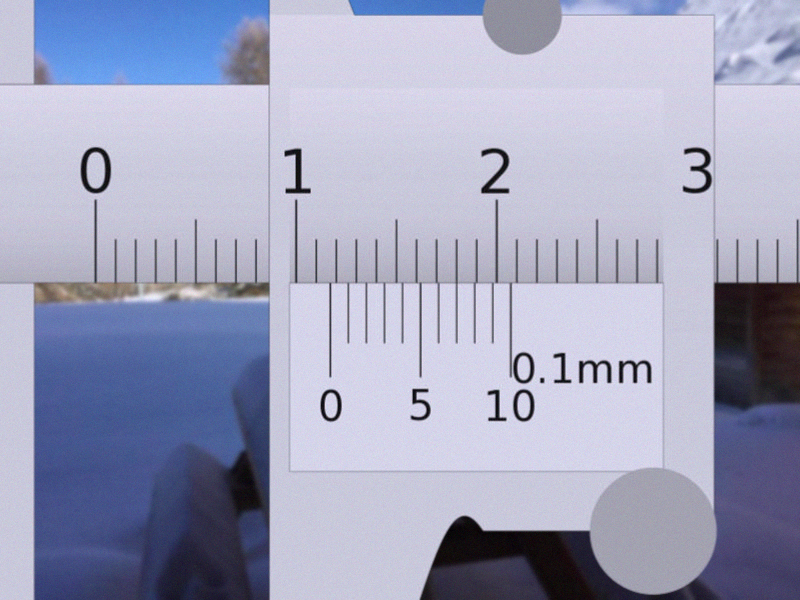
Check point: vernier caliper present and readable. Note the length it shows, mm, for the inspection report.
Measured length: 11.7 mm
